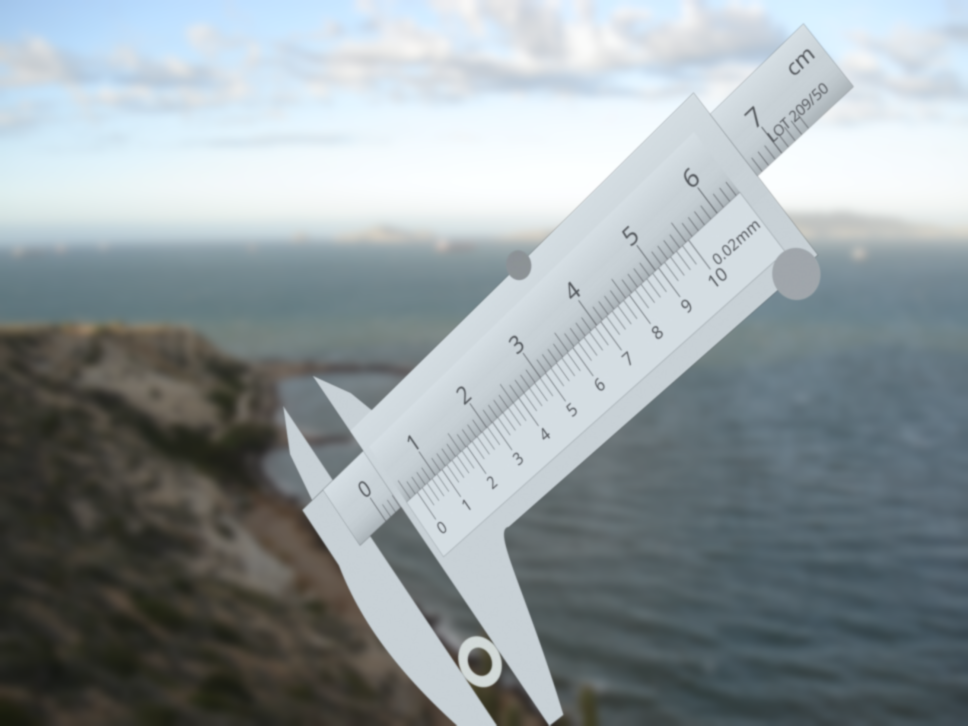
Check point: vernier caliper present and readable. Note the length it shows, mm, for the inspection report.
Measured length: 6.4 mm
